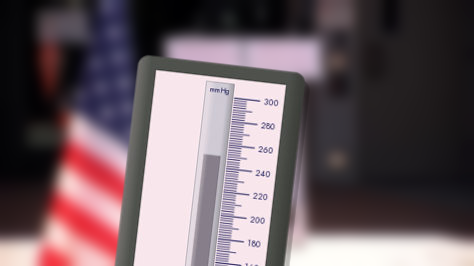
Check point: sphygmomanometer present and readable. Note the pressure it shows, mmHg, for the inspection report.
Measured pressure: 250 mmHg
